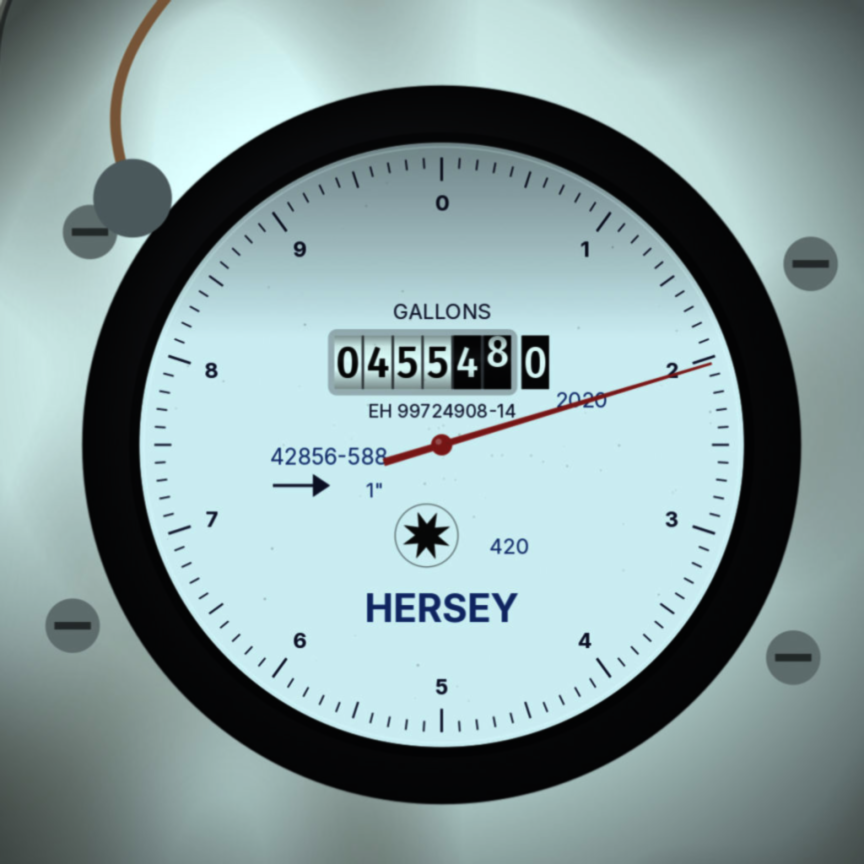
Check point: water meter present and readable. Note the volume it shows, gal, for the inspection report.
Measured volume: 455482.0 gal
